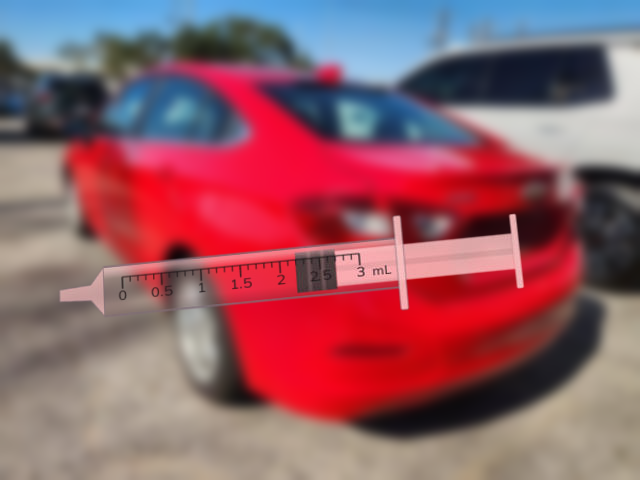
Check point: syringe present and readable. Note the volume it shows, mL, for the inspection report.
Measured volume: 2.2 mL
